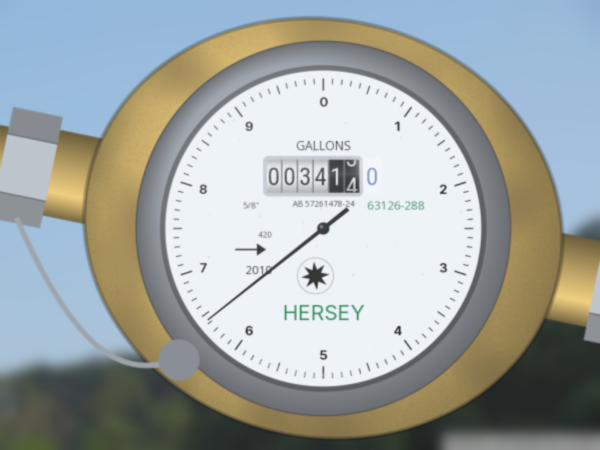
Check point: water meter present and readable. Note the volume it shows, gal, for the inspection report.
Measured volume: 34136.4 gal
